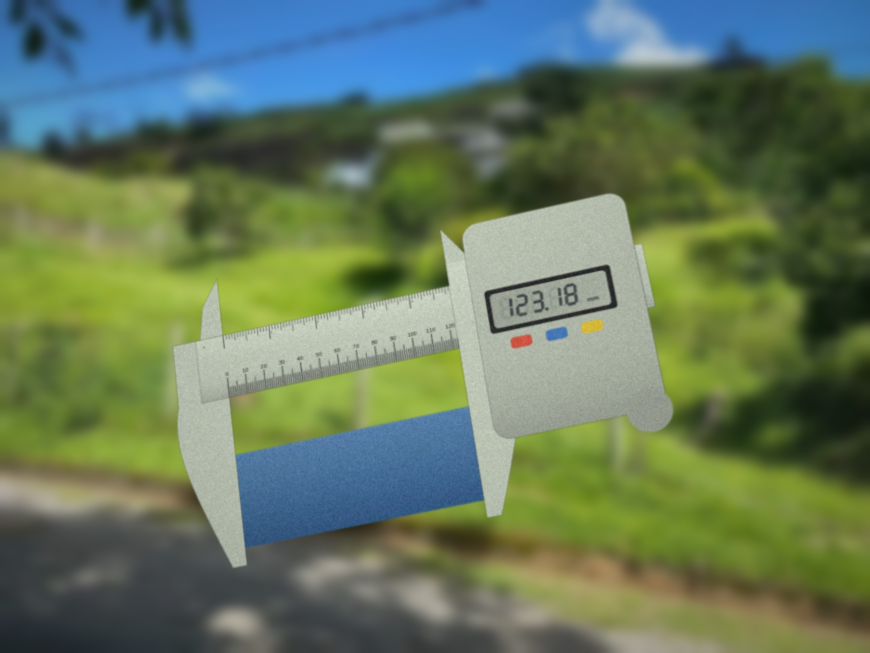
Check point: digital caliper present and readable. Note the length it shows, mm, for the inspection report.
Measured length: 123.18 mm
